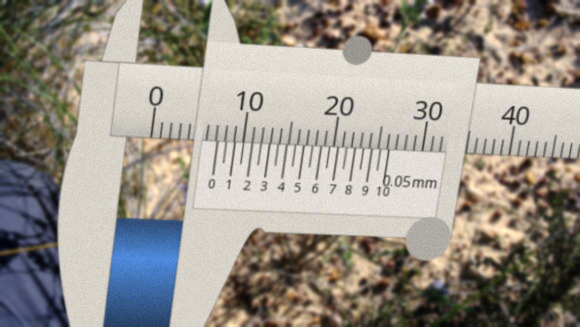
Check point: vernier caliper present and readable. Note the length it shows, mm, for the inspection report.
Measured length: 7.2 mm
